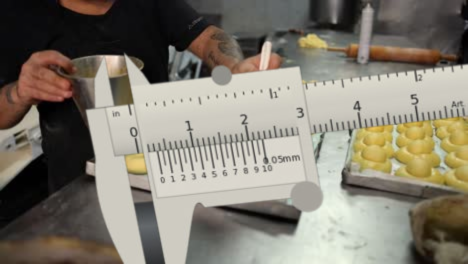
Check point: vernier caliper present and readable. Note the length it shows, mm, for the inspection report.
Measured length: 3.5 mm
